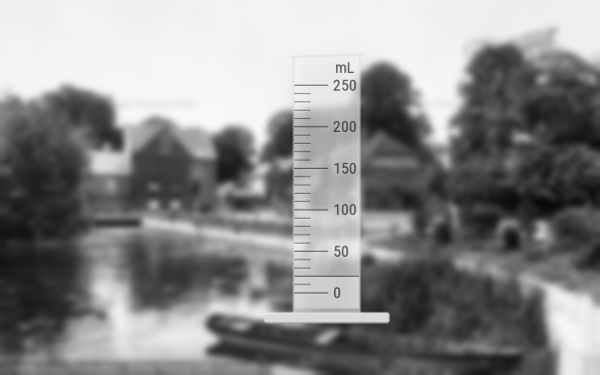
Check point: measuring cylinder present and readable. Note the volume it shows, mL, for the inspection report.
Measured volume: 20 mL
